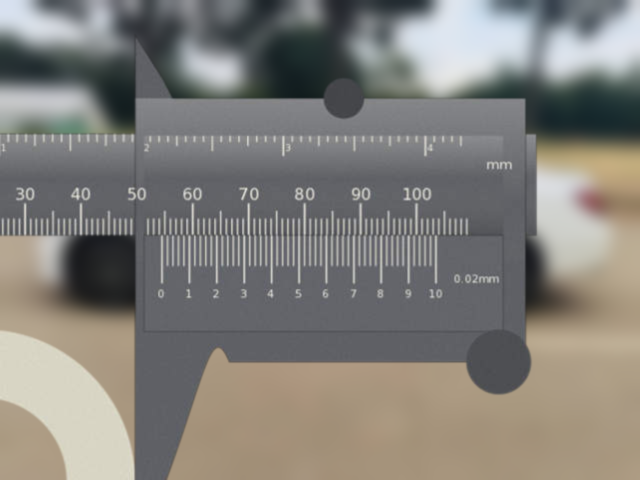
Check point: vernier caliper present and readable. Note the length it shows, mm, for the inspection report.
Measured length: 54.5 mm
